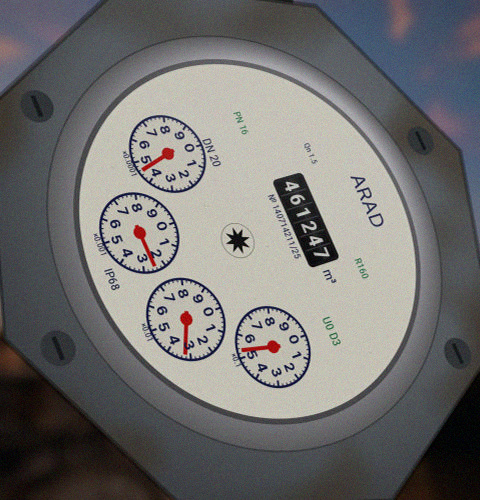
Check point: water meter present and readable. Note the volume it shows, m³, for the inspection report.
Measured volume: 461247.5324 m³
